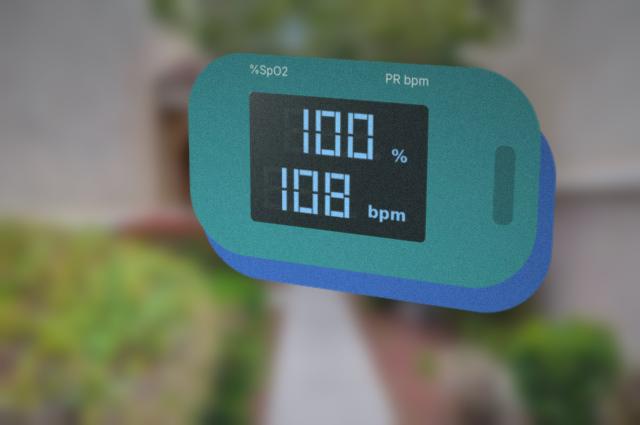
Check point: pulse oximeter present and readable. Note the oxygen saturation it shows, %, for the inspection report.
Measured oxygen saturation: 100 %
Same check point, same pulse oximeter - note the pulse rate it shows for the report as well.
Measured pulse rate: 108 bpm
